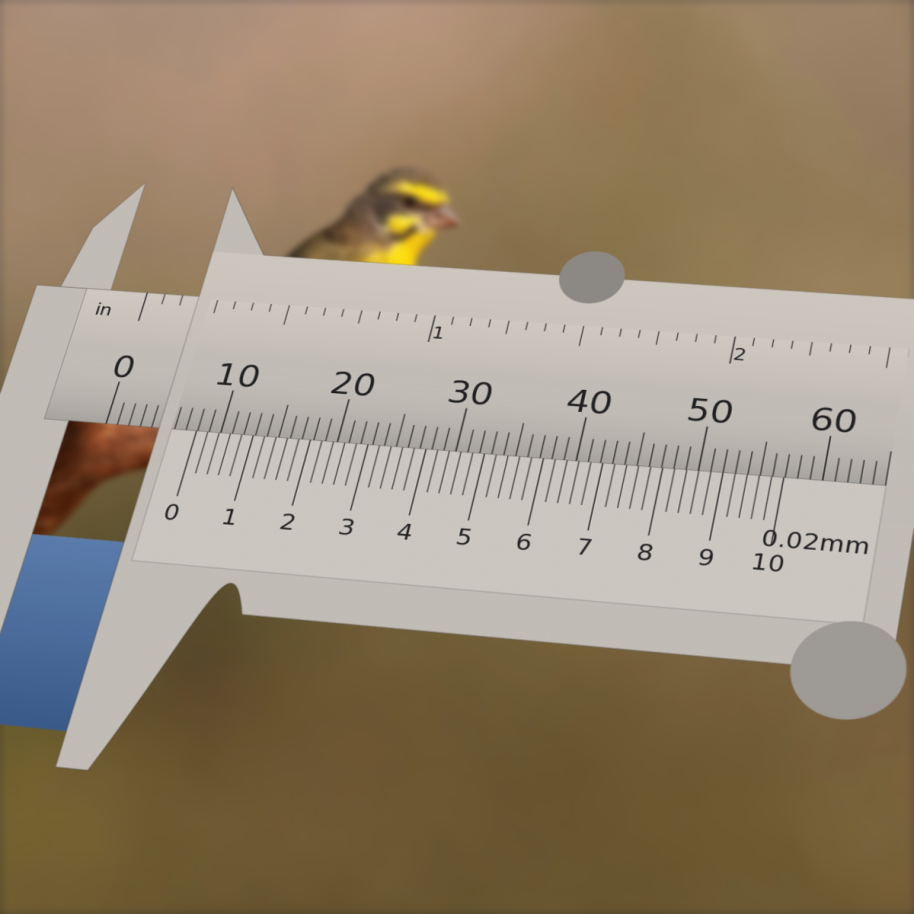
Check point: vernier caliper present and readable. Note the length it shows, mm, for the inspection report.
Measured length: 7.9 mm
